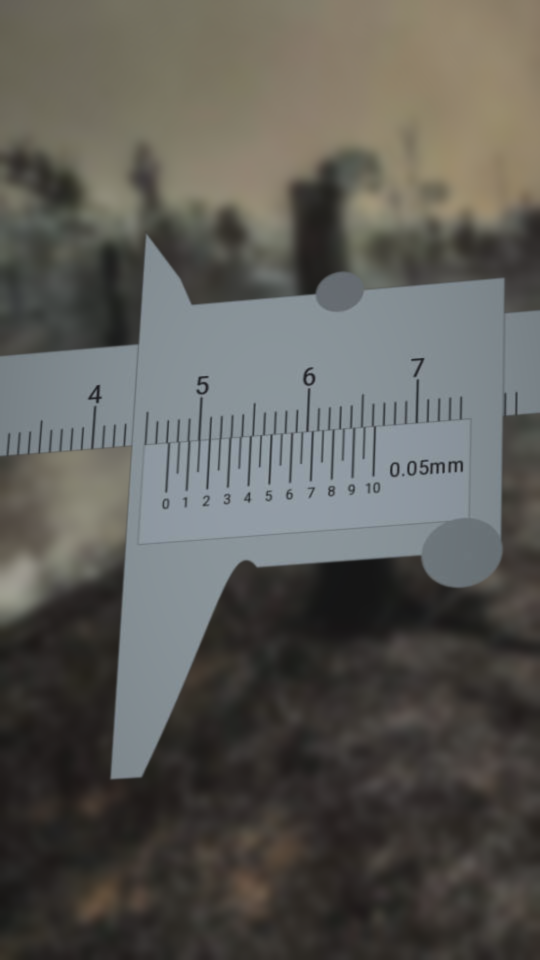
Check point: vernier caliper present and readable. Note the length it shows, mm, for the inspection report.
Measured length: 47.2 mm
